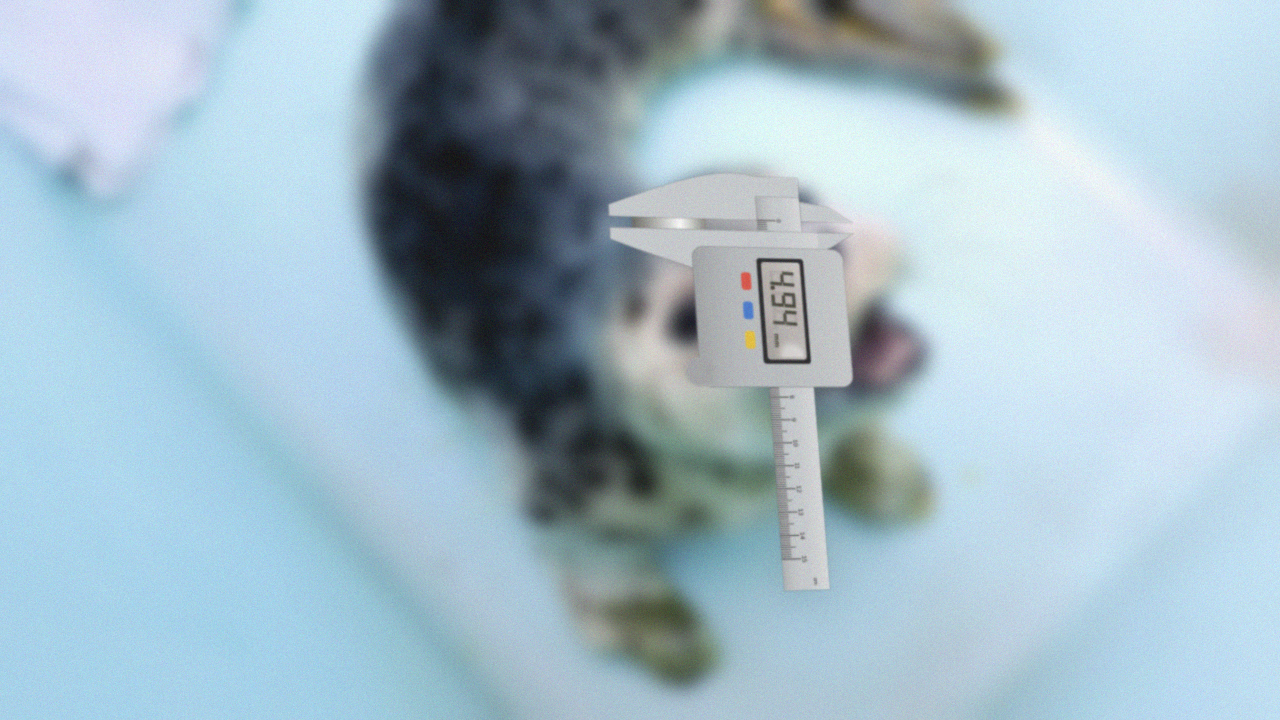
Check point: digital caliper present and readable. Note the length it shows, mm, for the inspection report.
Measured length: 4.94 mm
